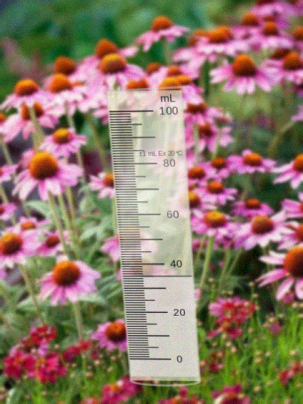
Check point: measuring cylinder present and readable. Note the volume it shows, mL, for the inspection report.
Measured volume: 35 mL
